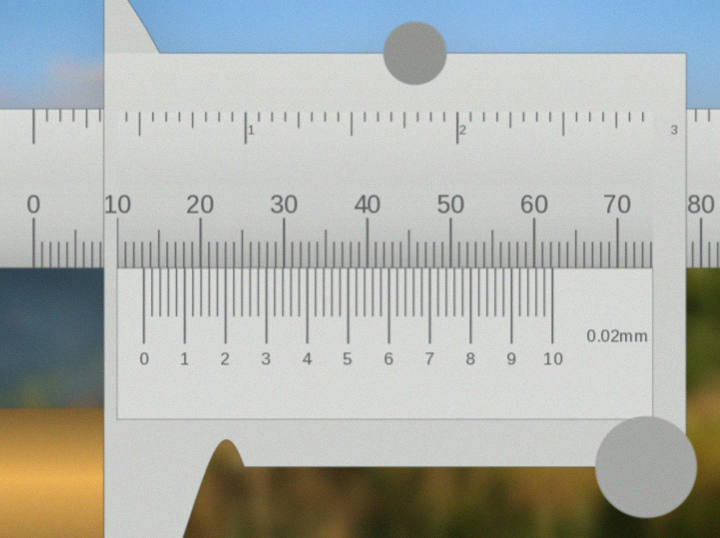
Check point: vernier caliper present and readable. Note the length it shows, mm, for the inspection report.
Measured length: 13.2 mm
